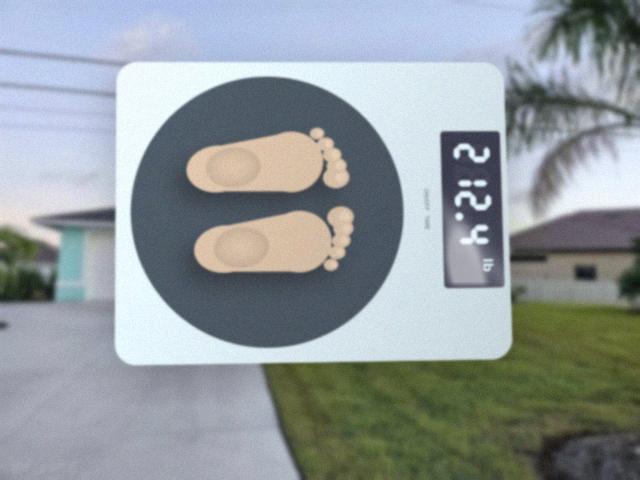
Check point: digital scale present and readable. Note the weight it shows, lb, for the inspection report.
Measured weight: 212.4 lb
